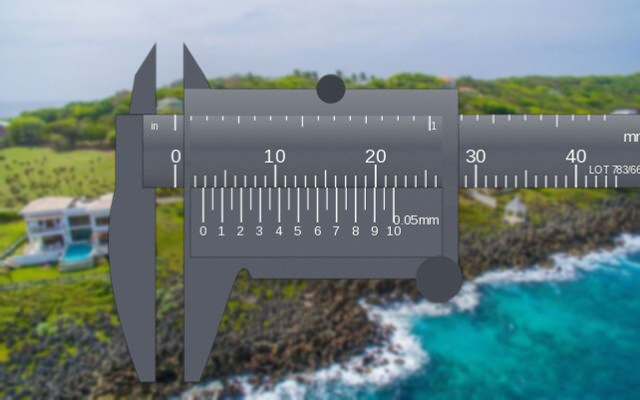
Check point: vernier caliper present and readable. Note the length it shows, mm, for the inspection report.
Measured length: 2.8 mm
